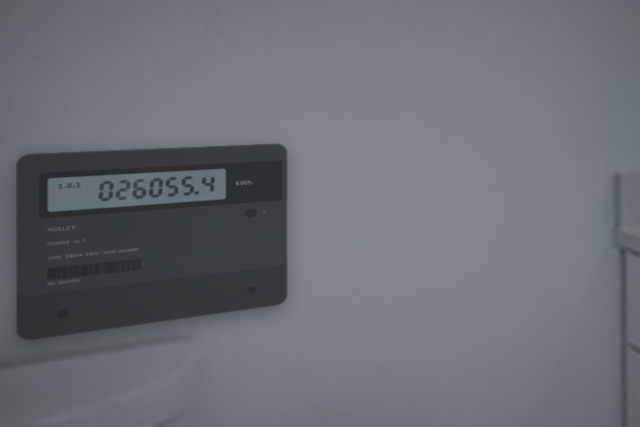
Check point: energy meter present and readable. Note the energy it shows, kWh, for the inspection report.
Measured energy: 26055.4 kWh
